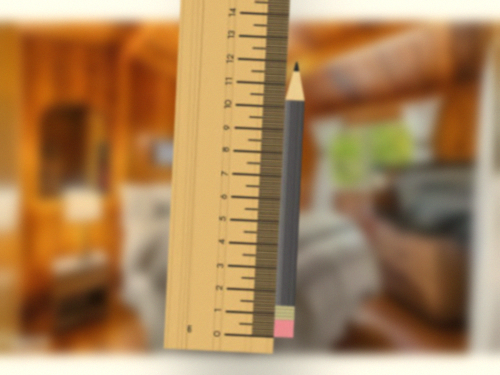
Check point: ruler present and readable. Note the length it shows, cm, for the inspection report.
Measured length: 12 cm
